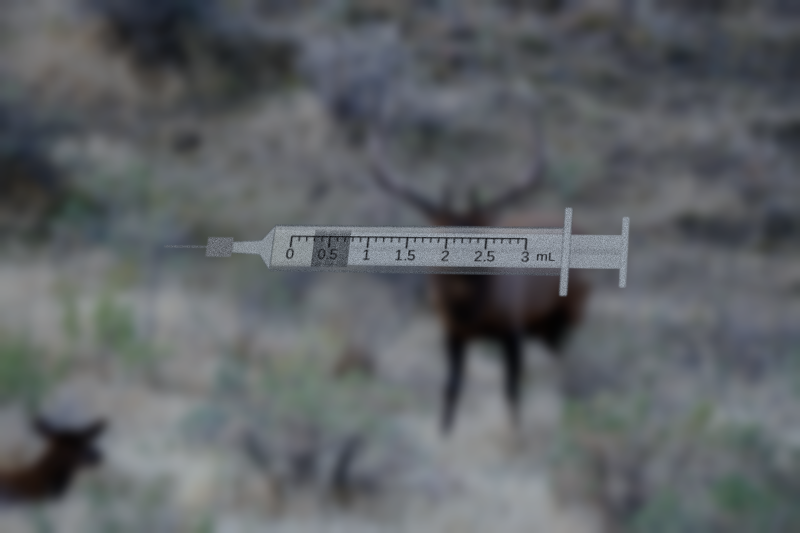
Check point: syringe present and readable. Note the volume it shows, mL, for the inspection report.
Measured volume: 0.3 mL
